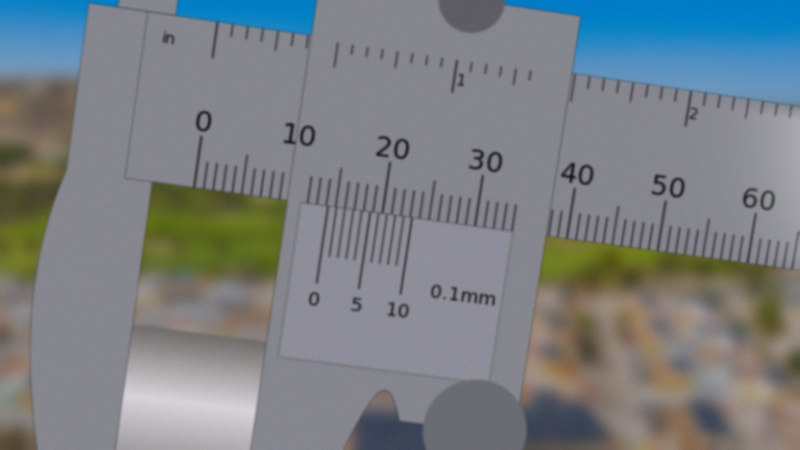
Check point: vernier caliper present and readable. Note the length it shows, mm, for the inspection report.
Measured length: 14.2 mm
